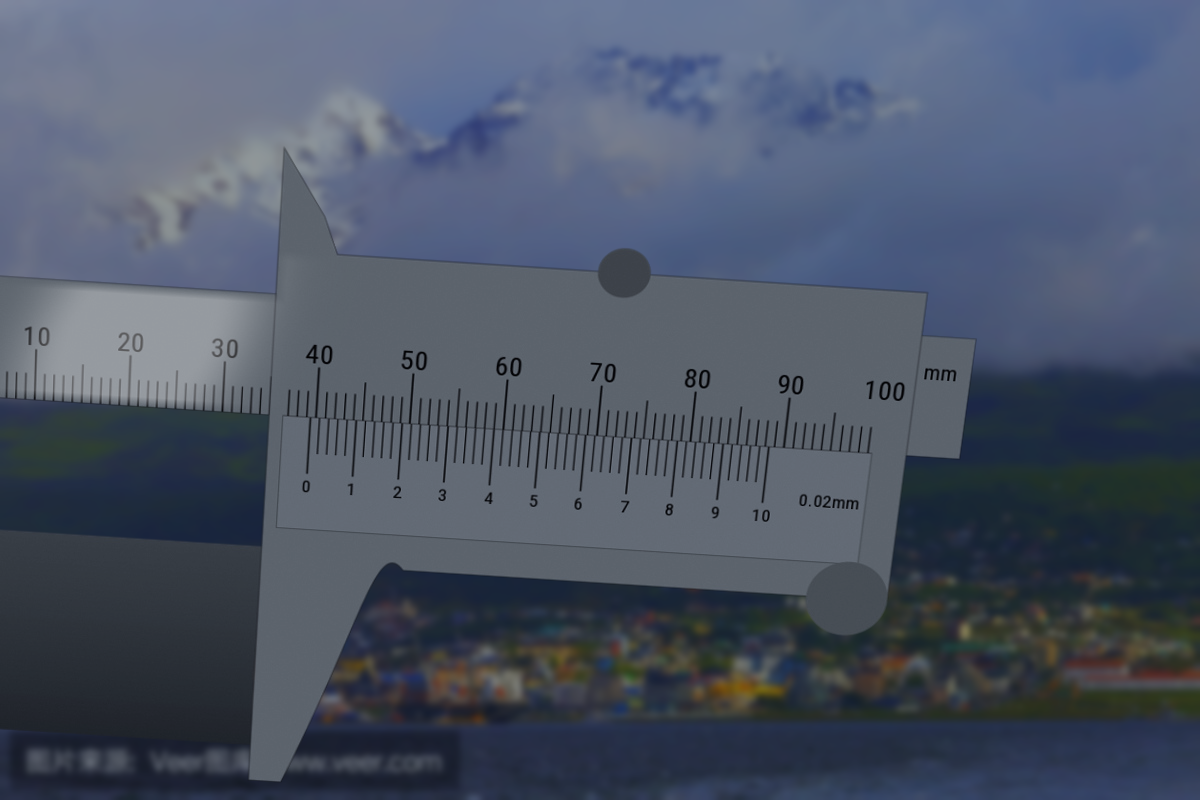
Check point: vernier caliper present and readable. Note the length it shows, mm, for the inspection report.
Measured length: 39.4 mm
